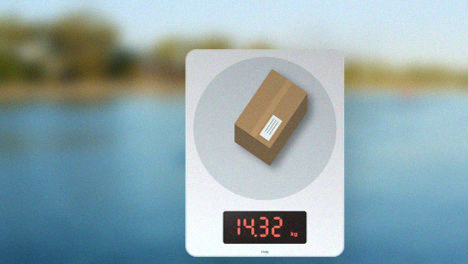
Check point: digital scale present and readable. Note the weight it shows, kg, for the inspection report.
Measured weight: 14.32 kg
